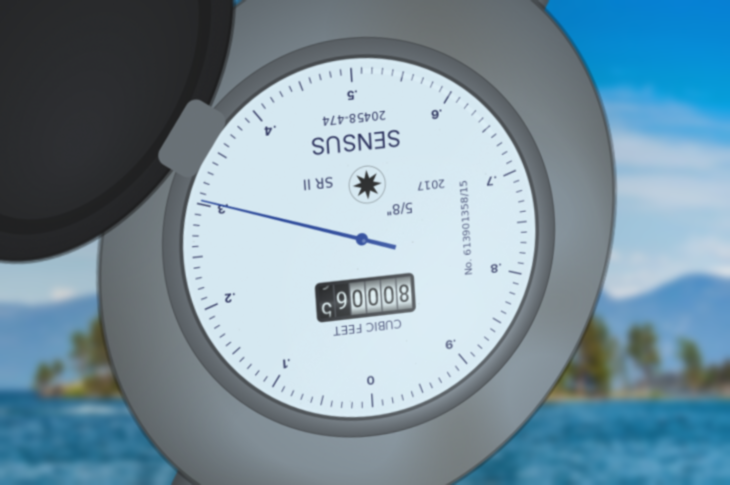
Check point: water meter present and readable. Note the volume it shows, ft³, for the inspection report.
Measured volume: 800065.30 ft³
